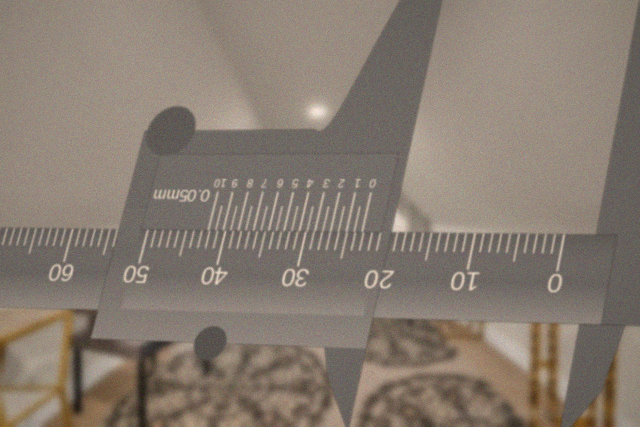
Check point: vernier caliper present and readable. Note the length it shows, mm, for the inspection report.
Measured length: 23.2 mm
